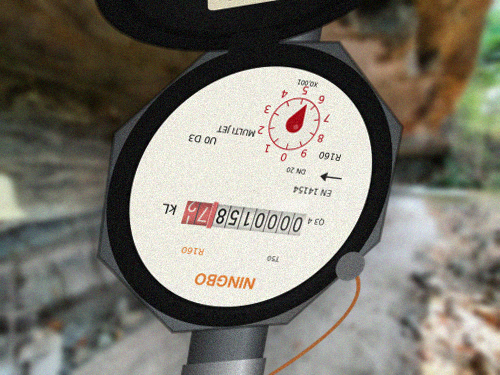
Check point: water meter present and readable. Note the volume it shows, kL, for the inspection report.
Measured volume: 158.715 kL
